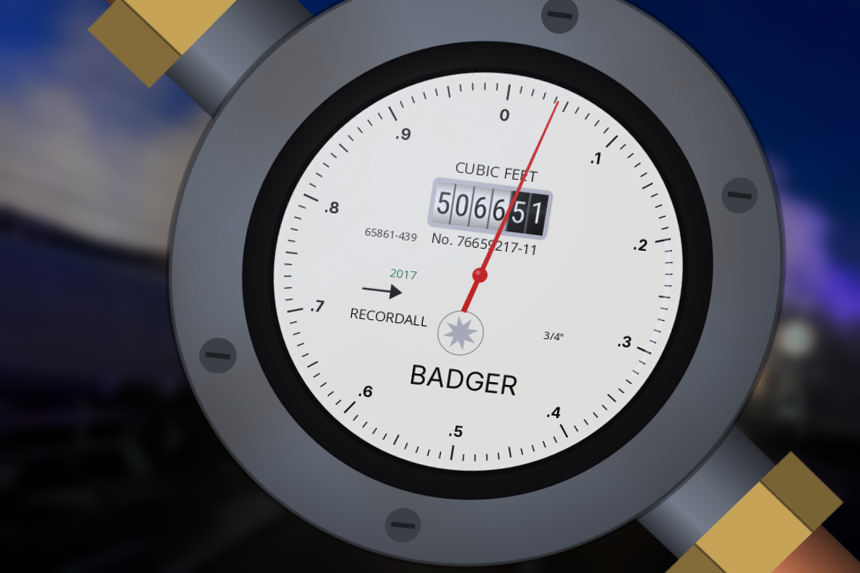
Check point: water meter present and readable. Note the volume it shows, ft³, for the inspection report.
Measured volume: 506651.04 ft³
